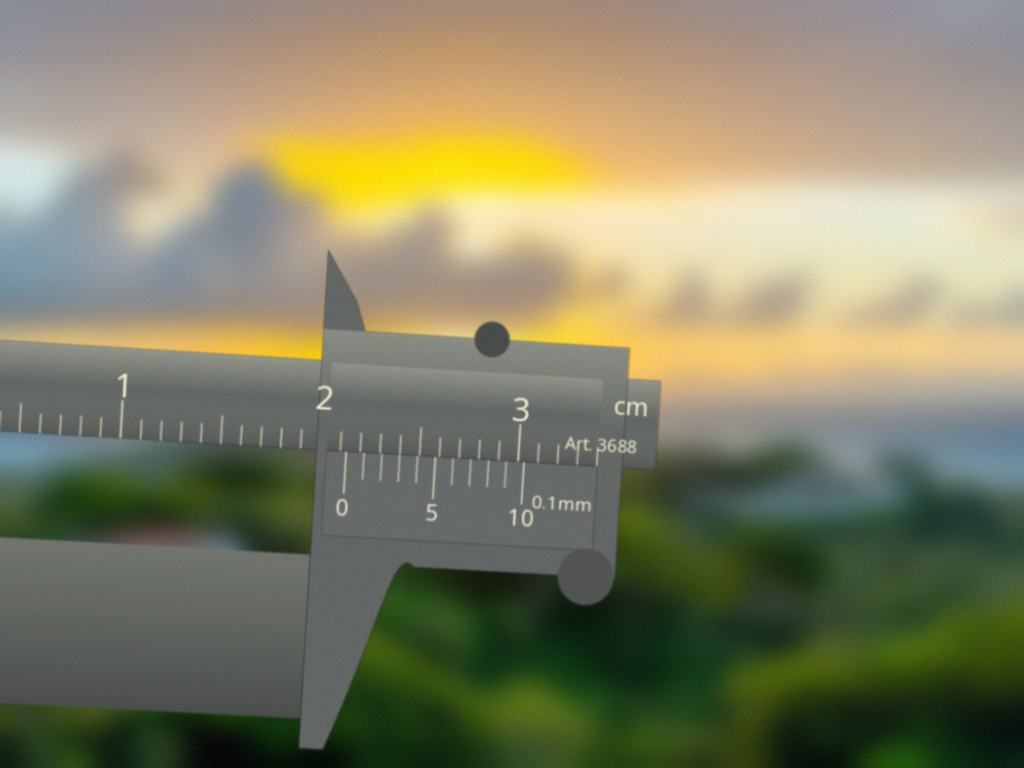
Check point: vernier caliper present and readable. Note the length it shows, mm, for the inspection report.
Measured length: 21.3 mm
